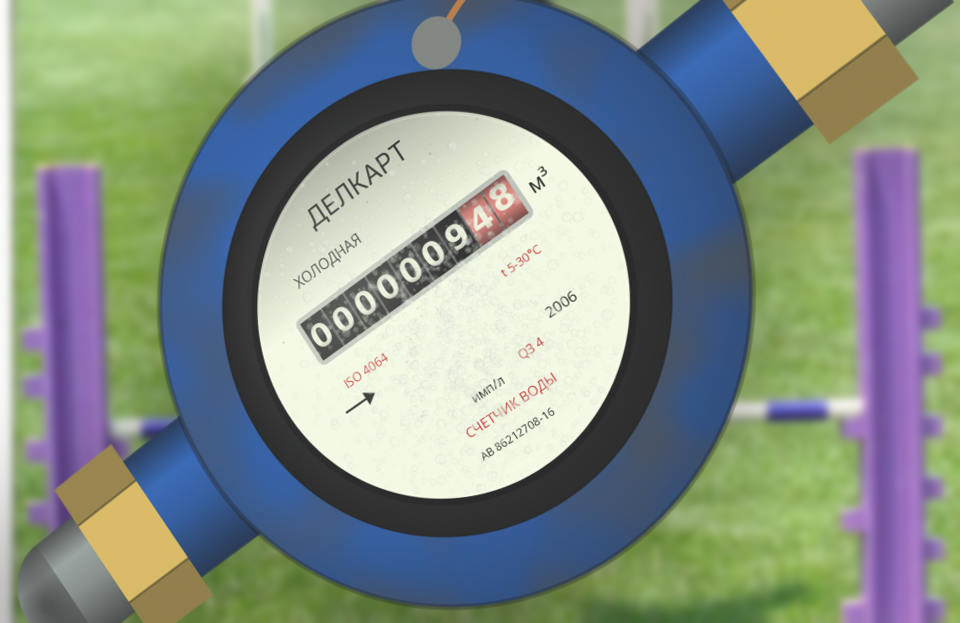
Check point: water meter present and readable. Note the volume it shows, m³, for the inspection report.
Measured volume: 9.48 m³
